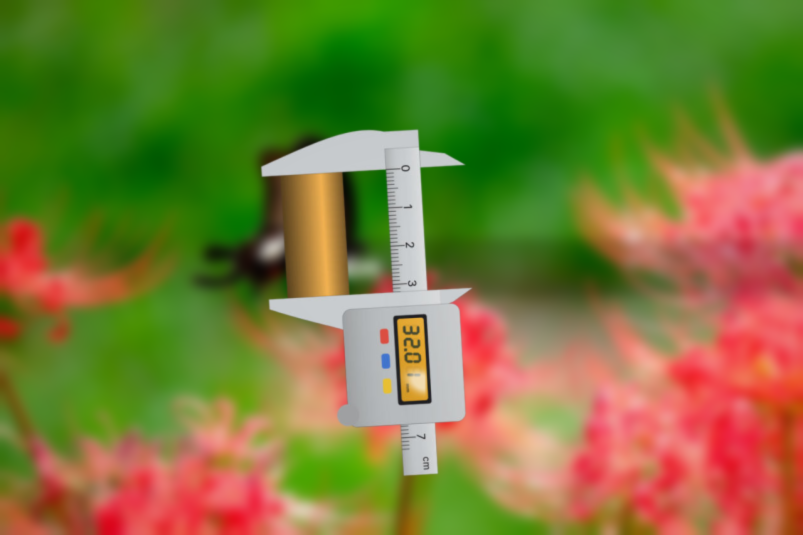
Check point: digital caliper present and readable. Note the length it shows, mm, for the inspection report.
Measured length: 32.01 mm
